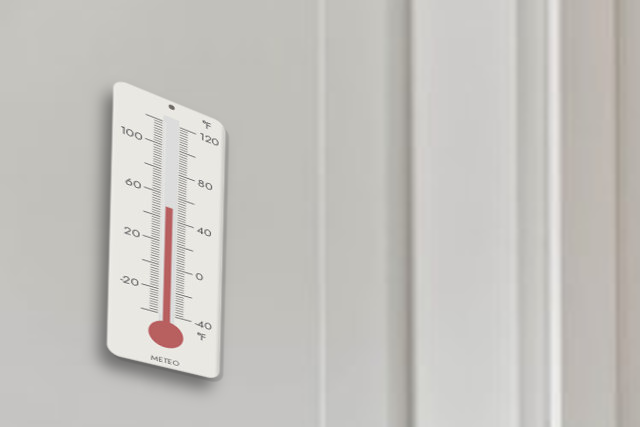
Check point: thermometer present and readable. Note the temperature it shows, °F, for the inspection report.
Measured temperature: 50 °F
